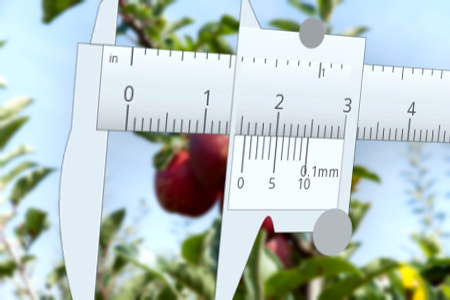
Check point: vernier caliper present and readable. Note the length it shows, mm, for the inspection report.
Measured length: 15.6 mm
